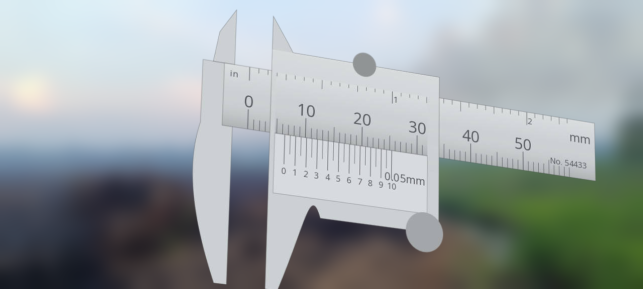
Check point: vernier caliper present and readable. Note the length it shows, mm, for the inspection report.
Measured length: 6.4 mm
